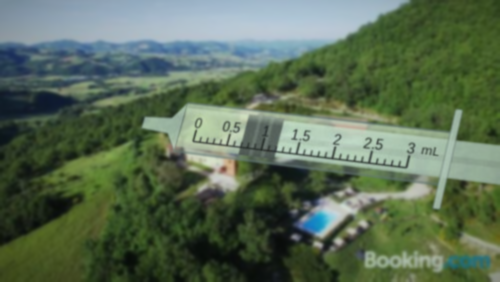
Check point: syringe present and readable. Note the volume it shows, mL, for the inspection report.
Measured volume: 0.7 mL
